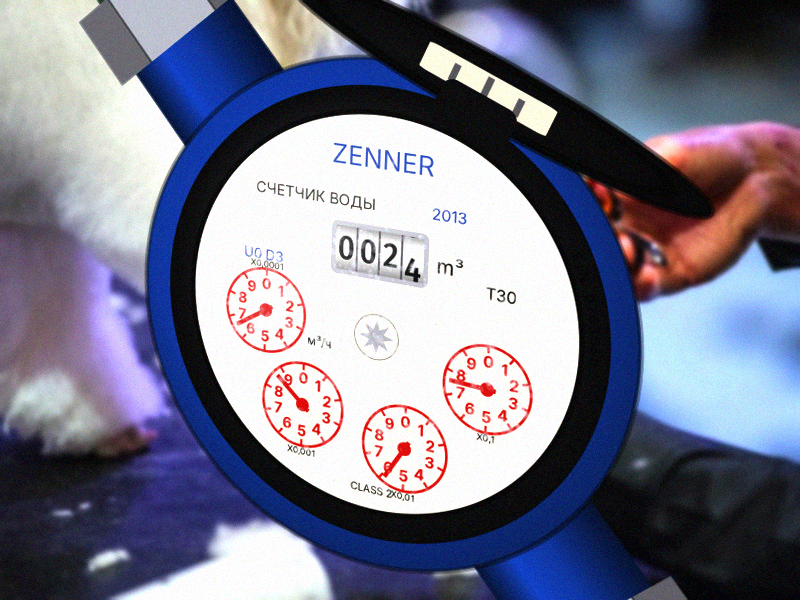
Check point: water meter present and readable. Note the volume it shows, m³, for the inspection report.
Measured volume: 23.7586 m³
